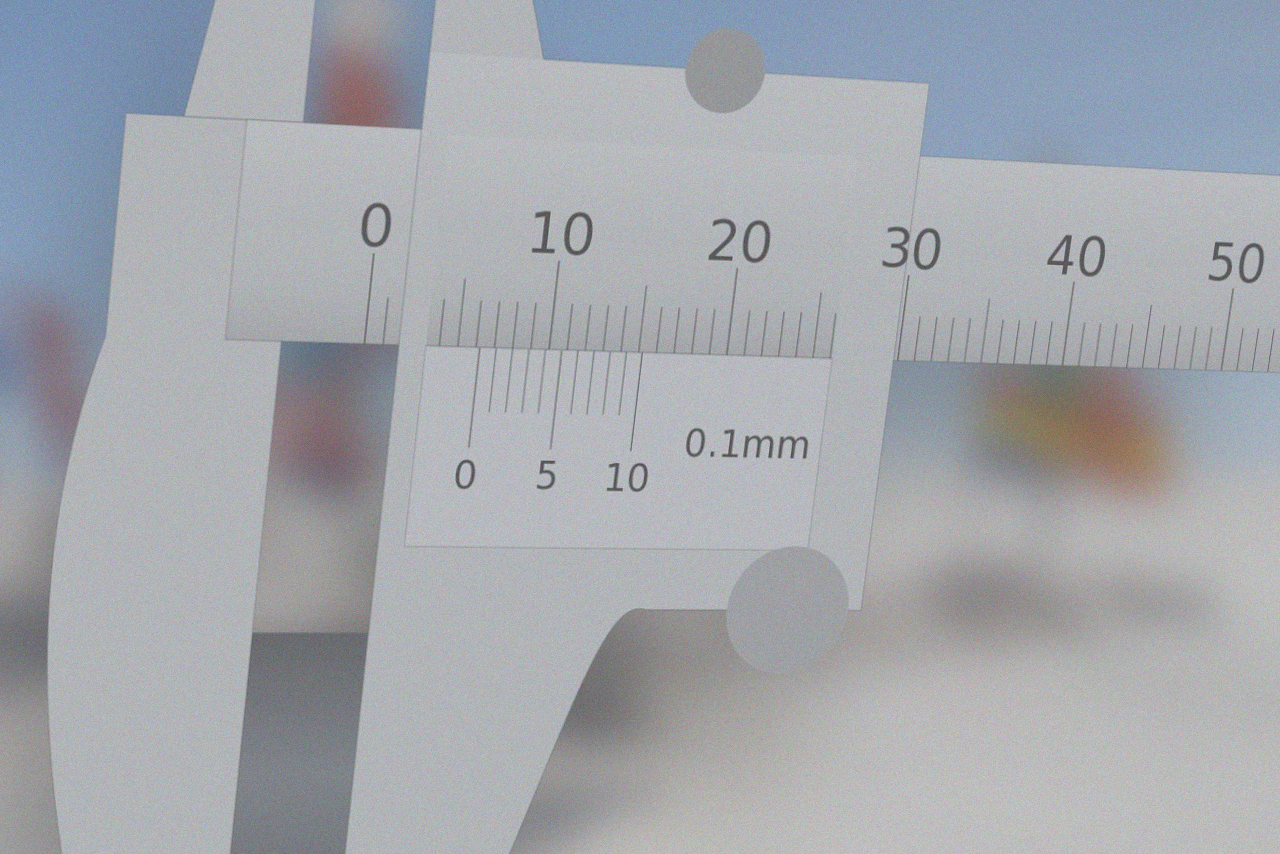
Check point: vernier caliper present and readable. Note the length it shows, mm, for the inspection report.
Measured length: 6.2 mm
